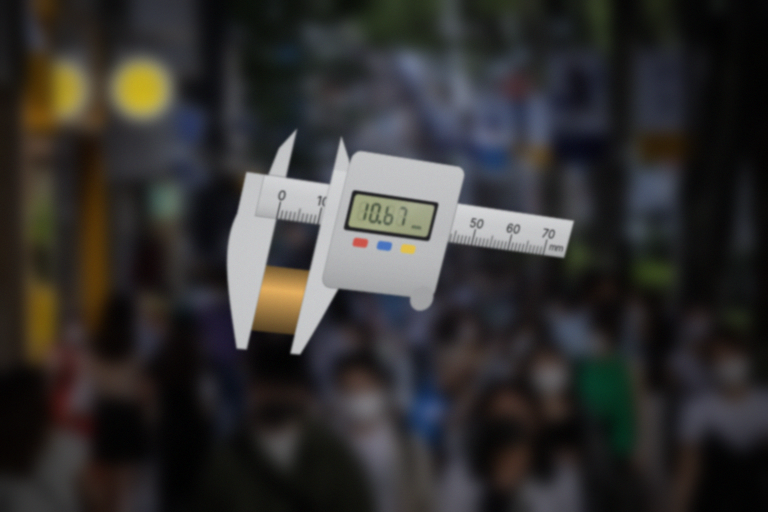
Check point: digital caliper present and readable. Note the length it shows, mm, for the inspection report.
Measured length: 10.67 mm
